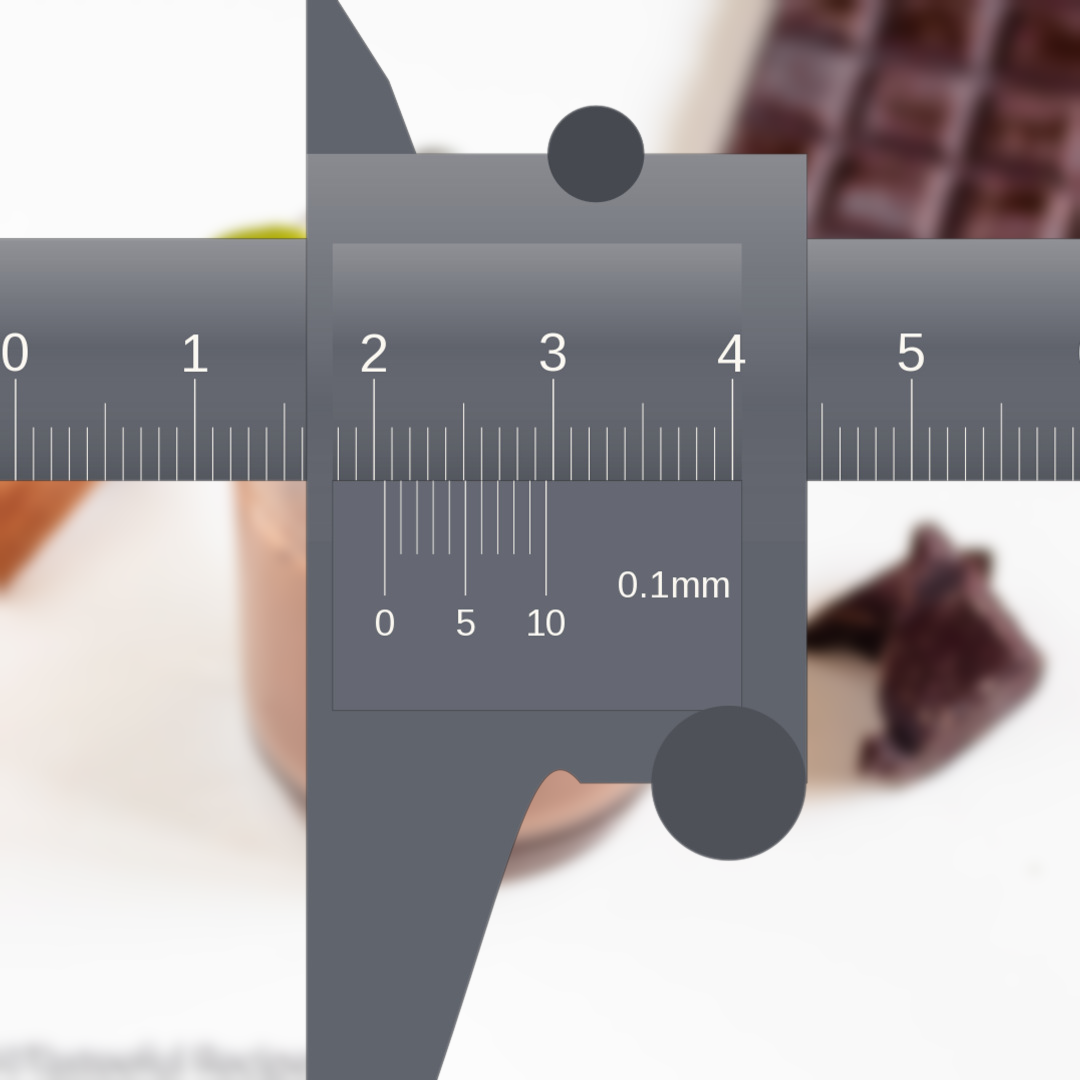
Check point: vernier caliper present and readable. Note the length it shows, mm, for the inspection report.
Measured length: 20.6 mm
